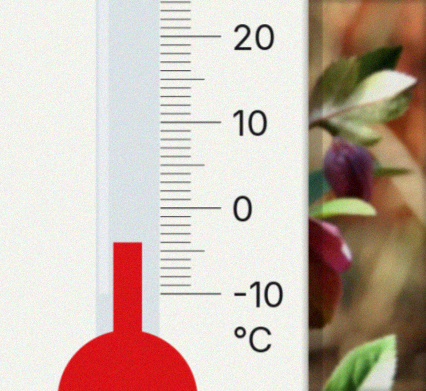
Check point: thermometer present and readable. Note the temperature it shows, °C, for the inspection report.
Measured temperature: -4 °C
